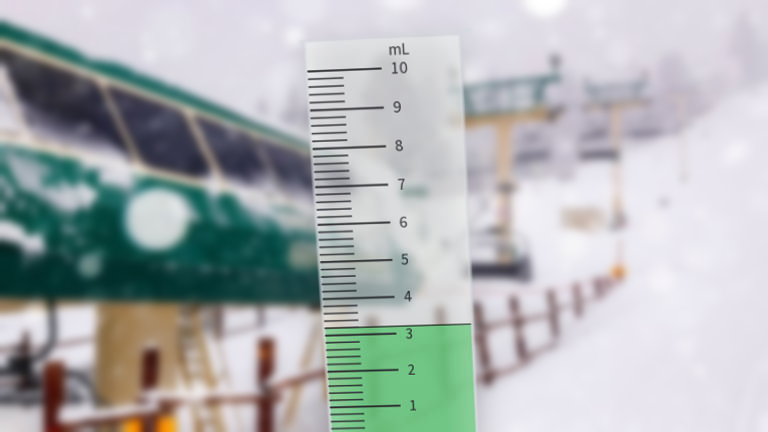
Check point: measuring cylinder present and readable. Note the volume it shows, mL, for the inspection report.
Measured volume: 3.2 mL
